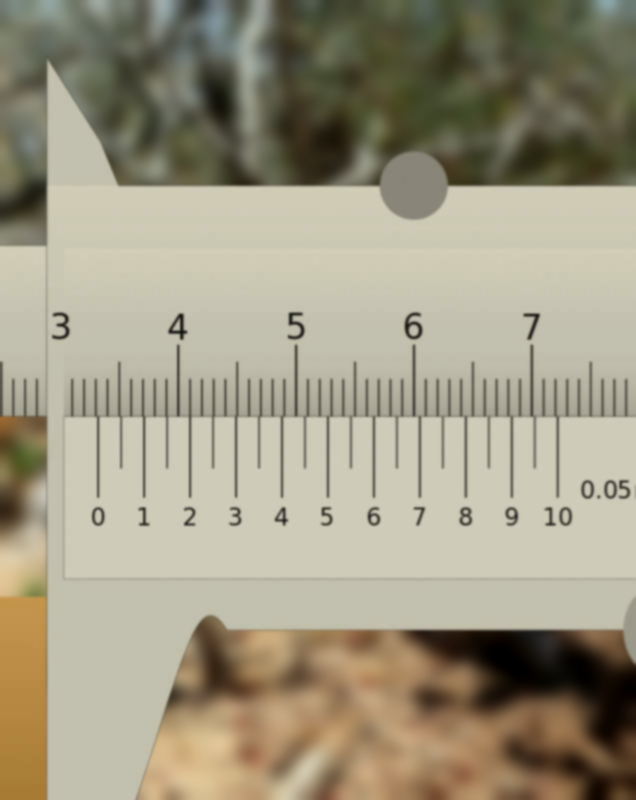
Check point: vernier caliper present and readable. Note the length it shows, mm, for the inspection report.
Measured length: 33.2 mm
